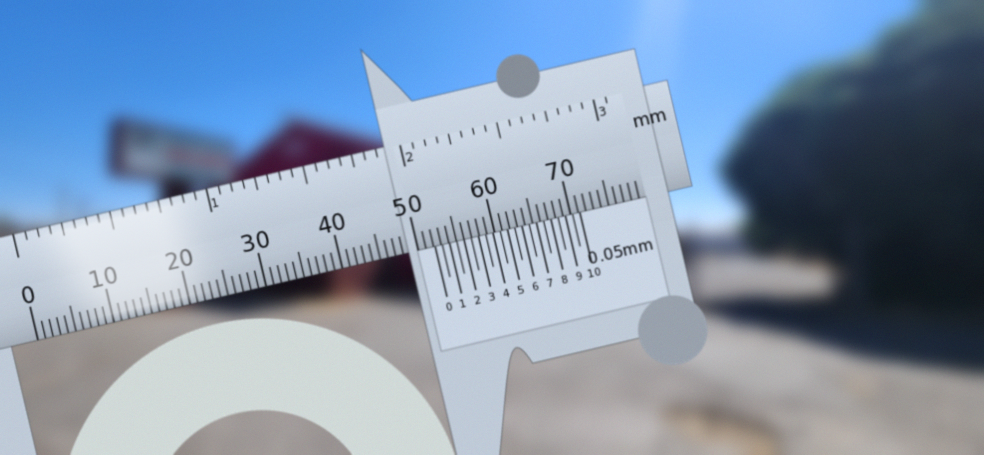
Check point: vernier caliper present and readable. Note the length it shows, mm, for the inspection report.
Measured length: 52.2 mm
